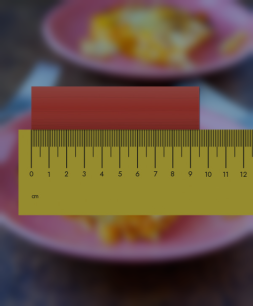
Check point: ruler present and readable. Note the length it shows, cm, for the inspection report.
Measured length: 9.5 cm
